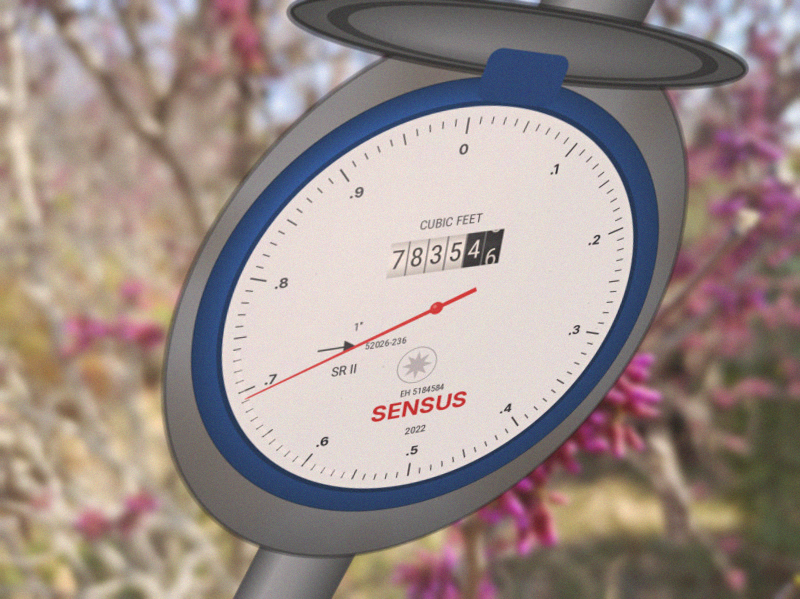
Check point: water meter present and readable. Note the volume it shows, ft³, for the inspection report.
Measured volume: 783545.69 ft³
